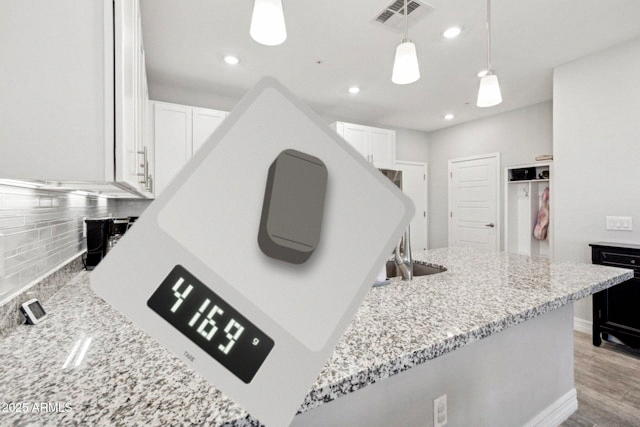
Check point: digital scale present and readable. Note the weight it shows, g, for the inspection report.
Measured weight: 4169 g
